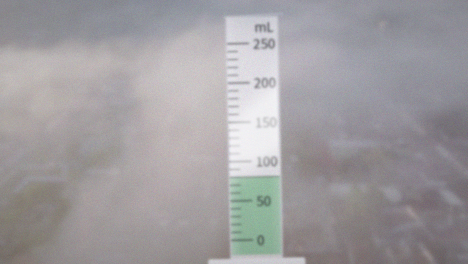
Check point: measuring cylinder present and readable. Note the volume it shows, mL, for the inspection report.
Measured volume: 80 mL
